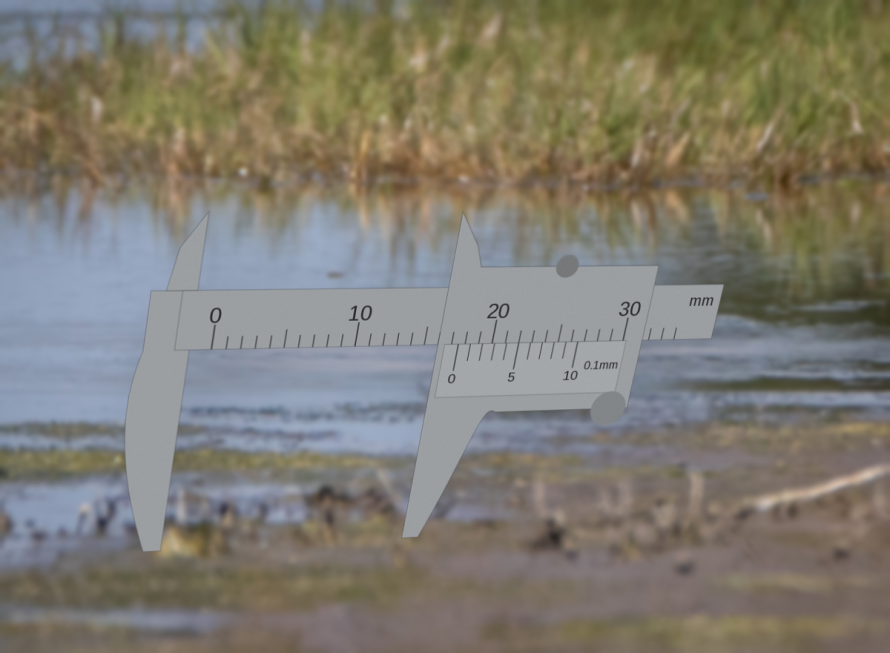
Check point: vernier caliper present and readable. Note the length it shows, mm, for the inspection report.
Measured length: 17.5 mm
